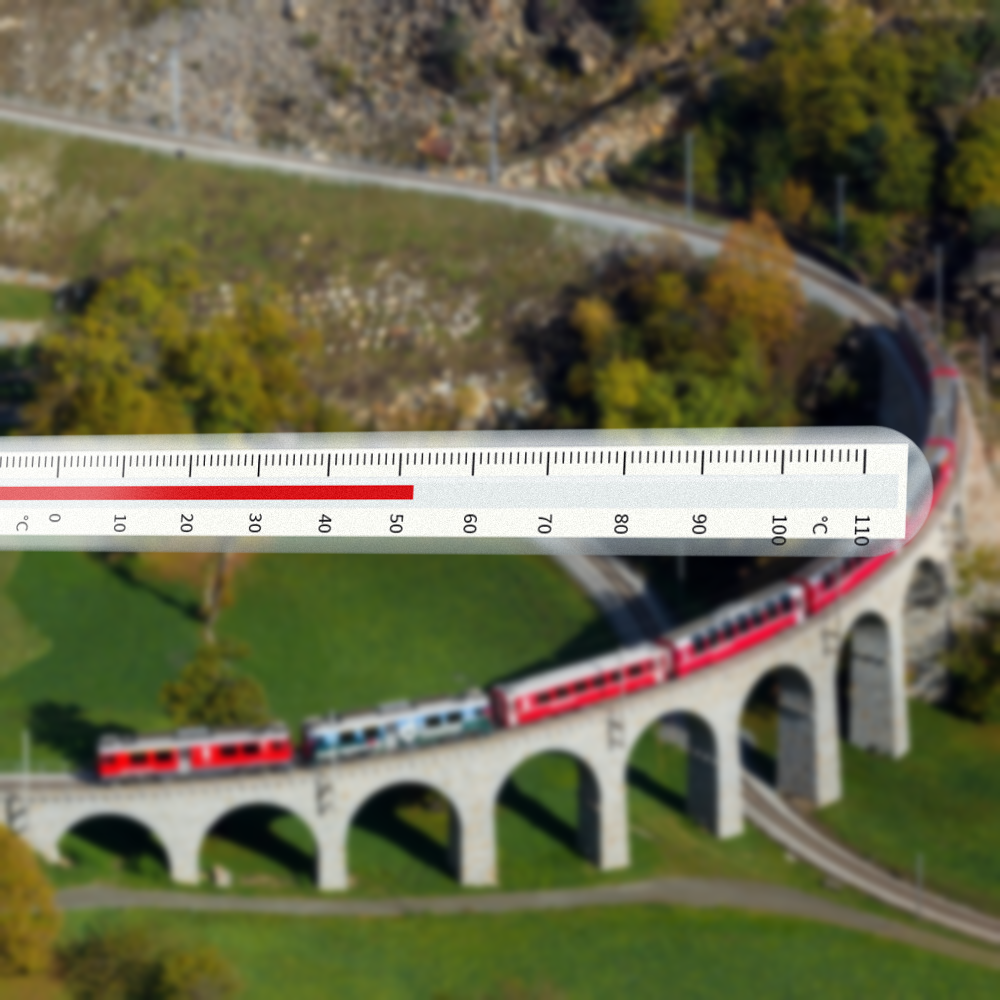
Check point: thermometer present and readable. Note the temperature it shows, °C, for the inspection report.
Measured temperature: 52 °C
